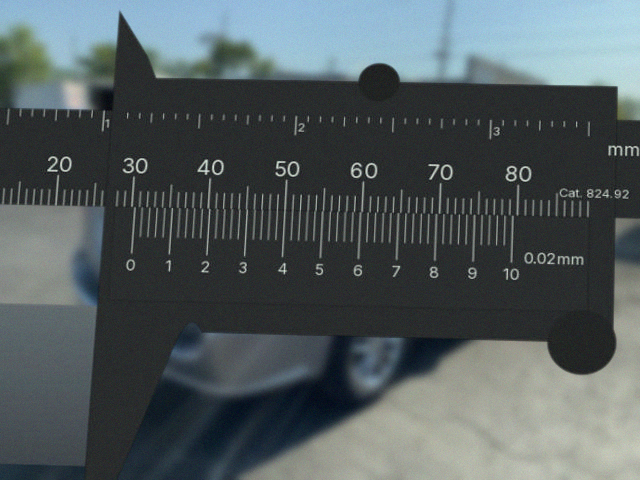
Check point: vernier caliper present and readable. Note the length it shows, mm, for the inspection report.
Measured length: 30.4 mm
